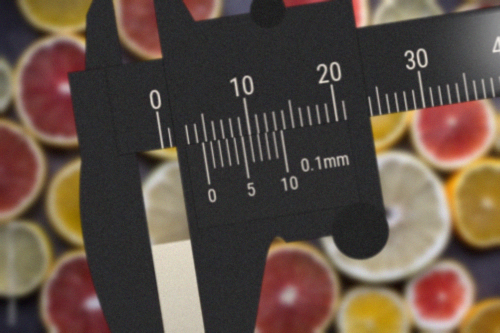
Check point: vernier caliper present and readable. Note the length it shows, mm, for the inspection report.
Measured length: 4.6 mm
